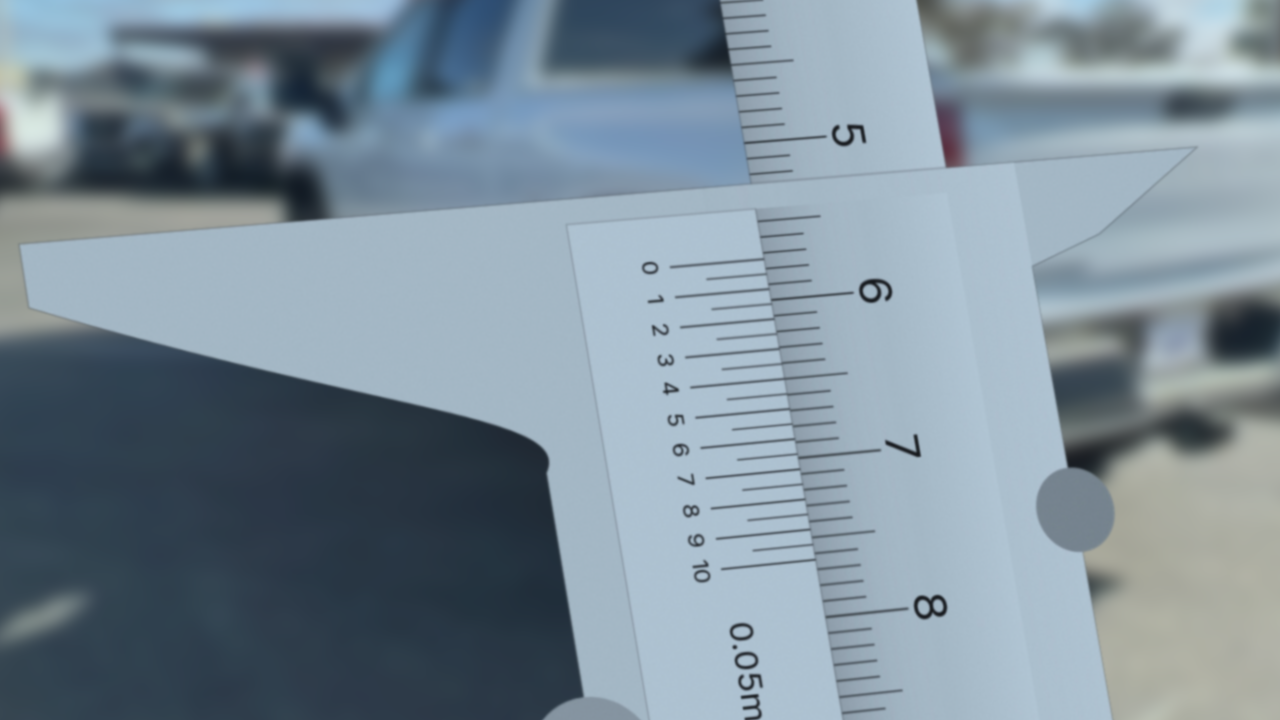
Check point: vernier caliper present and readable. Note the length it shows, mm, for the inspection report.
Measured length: 57.4 mm
